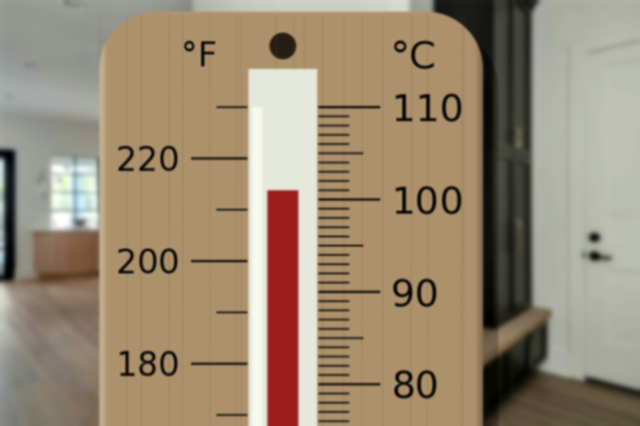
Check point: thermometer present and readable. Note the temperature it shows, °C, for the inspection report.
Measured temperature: 101 °C
